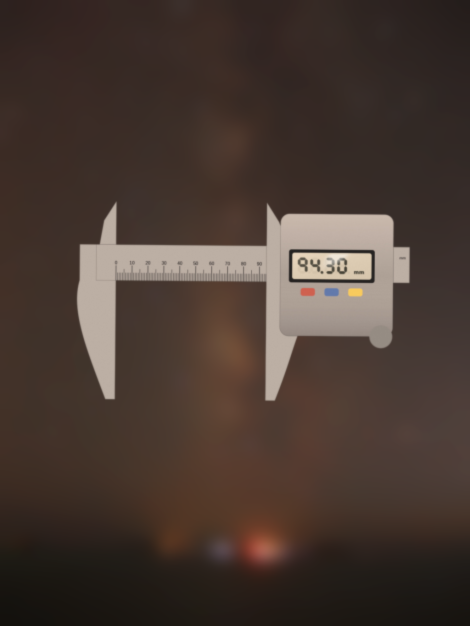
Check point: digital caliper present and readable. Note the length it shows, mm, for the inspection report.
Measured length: 94.30 mm
